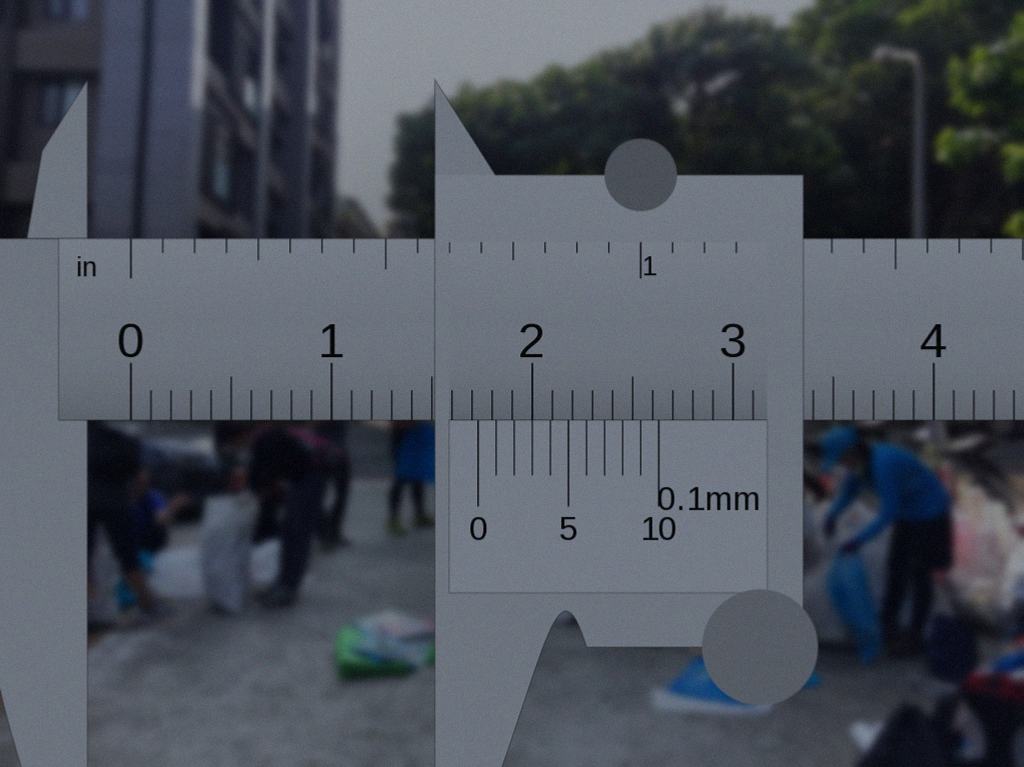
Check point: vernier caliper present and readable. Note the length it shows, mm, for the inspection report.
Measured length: 17.3 mm
